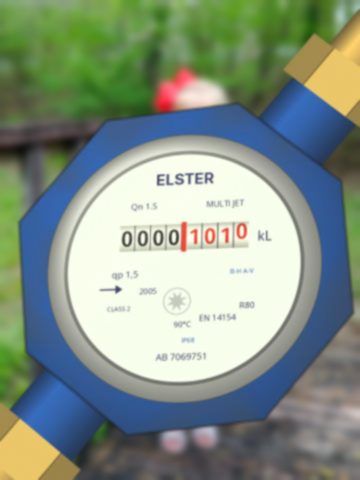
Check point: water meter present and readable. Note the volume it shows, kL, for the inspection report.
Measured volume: 0.1010 kL
